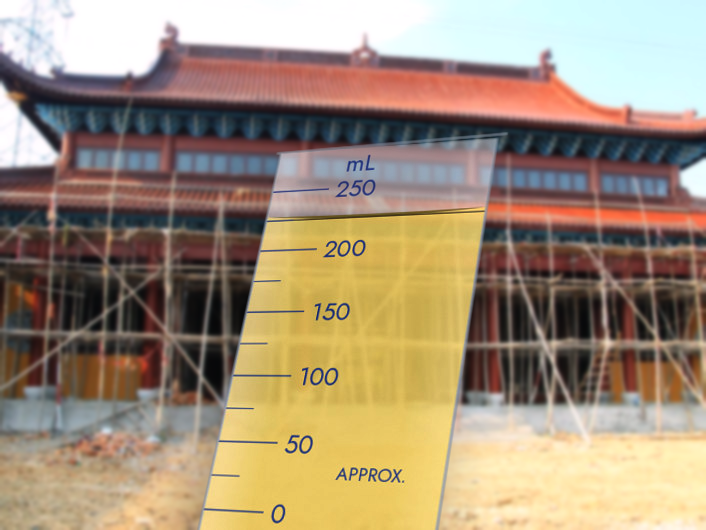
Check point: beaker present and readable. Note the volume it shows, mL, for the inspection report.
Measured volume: 225 mL
